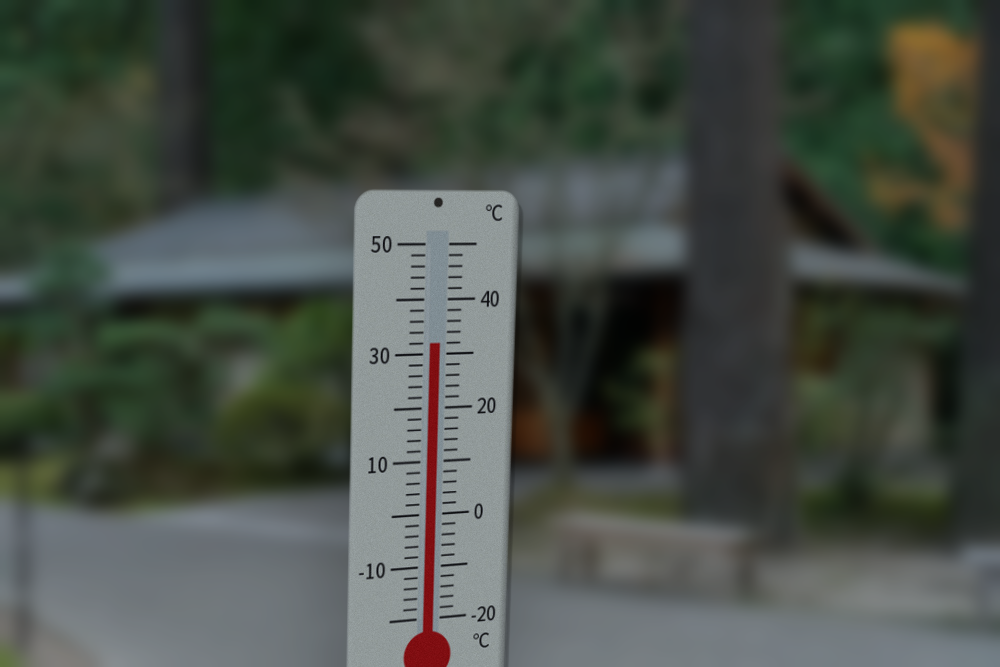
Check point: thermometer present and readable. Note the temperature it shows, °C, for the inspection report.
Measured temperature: 32 °C
